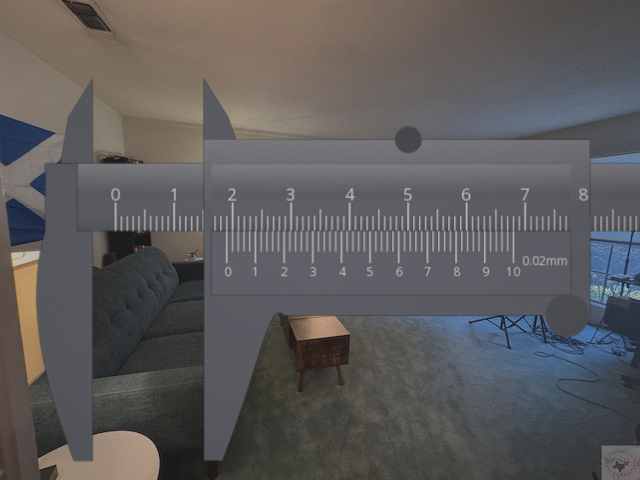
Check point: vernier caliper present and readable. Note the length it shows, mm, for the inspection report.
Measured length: 19.0 mm
